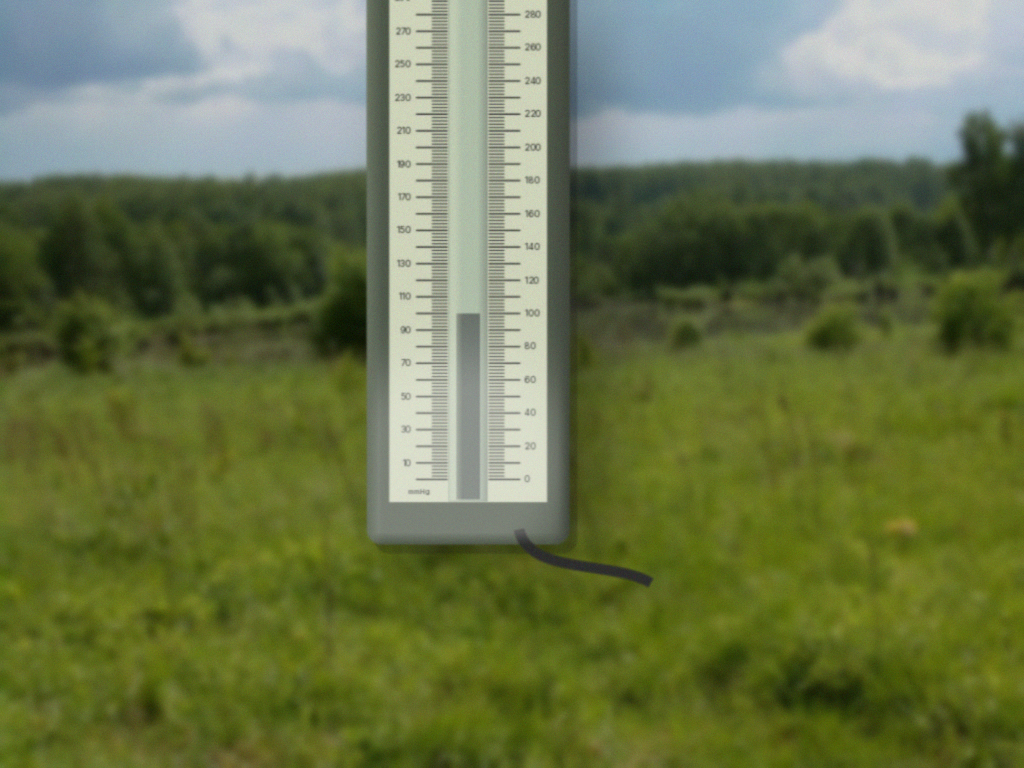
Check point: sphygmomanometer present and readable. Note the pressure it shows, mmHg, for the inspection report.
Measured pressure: 100 mmHg
